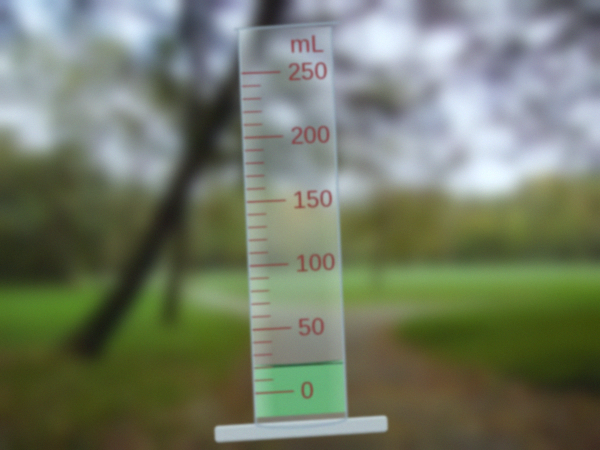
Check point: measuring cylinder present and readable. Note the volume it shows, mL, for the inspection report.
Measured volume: 20 mL
